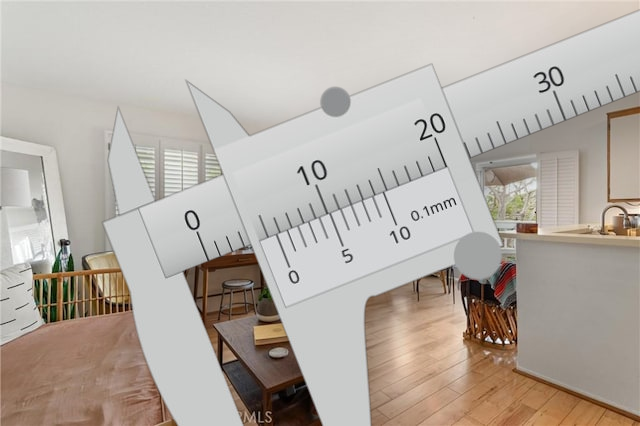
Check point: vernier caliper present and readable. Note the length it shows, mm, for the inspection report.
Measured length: 5.7 mm
